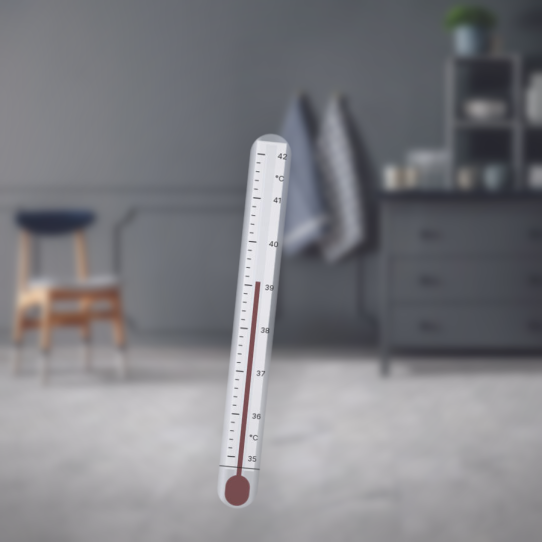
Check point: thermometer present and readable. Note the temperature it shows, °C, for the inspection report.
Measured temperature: 39.1 °C
